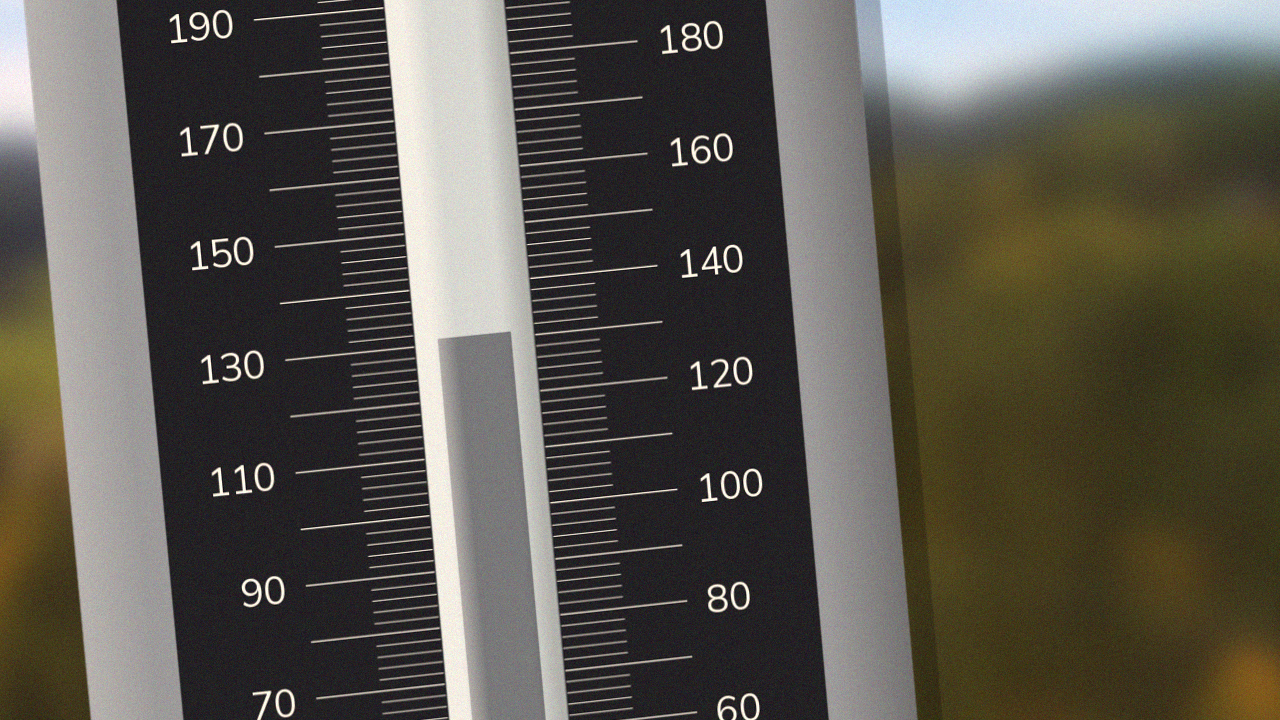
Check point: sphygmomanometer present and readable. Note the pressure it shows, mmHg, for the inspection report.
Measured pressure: 131 mmHg
